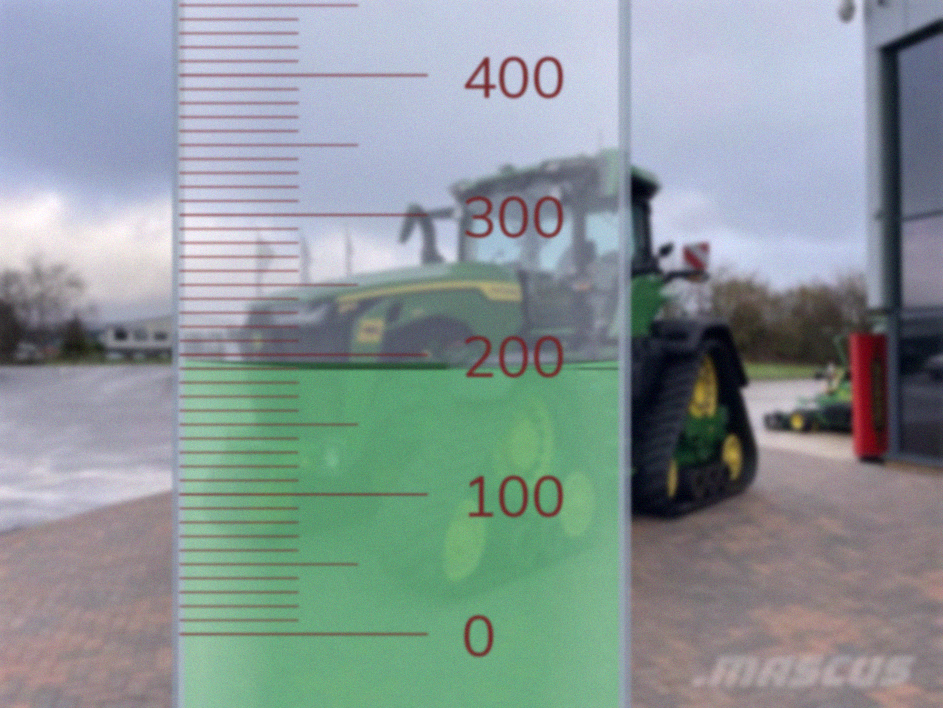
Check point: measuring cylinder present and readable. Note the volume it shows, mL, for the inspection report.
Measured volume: 190 mL
